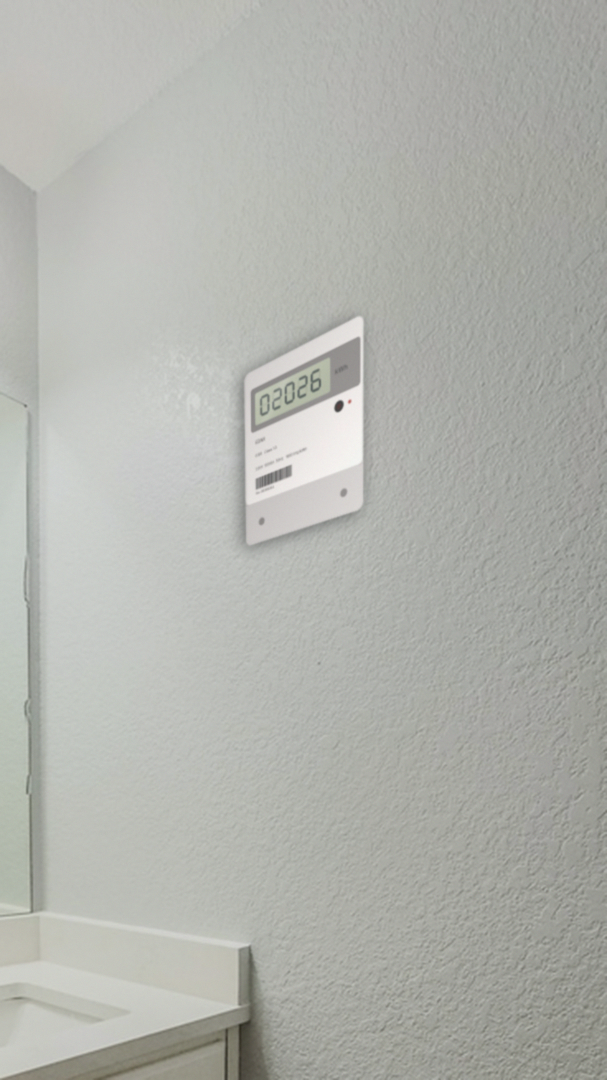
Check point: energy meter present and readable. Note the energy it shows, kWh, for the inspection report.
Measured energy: 2026 kWh
